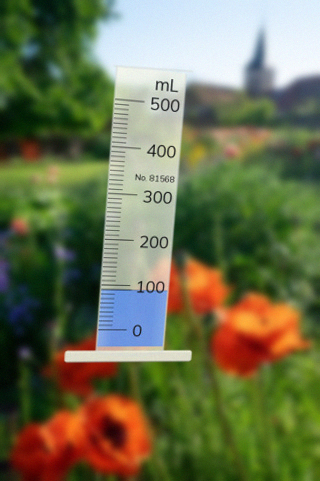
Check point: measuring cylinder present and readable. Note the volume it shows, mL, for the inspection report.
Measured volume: 90 mL
